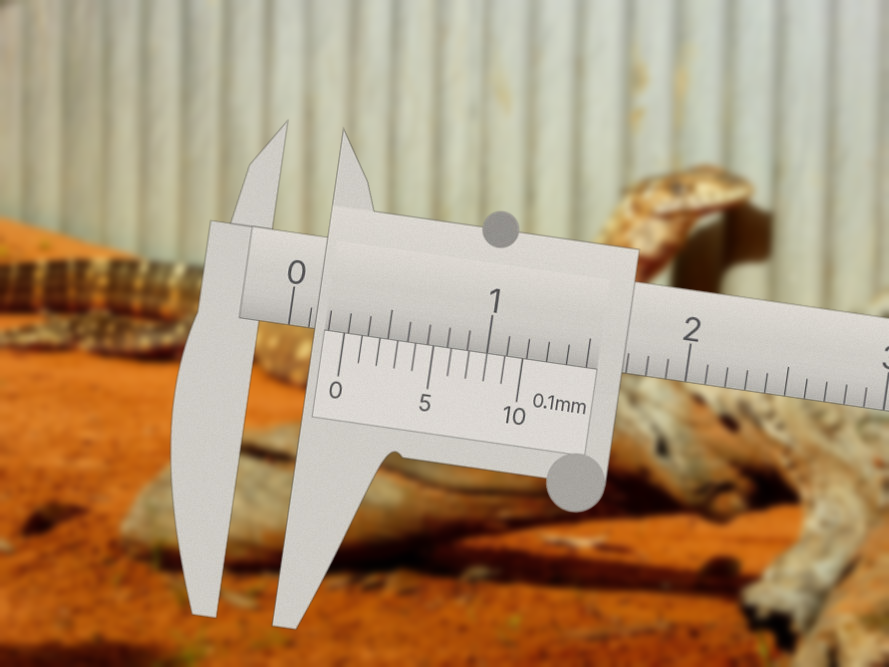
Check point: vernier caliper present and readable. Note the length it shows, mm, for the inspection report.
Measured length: 2.8 mm
